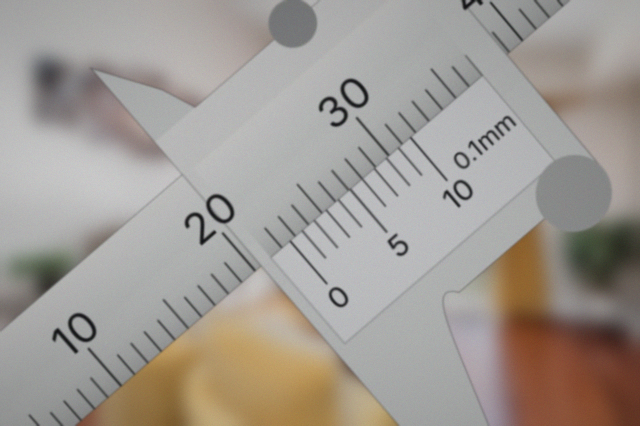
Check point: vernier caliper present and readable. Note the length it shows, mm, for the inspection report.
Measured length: 22.6 mm
